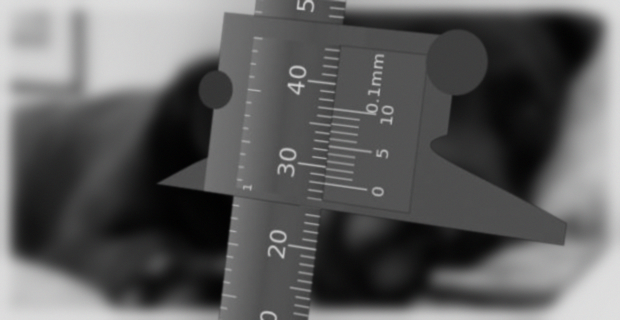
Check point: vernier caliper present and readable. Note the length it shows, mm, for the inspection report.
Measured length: 28.0 mm
